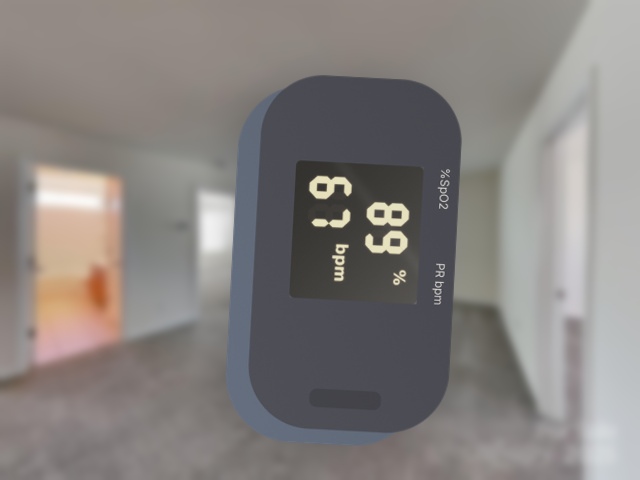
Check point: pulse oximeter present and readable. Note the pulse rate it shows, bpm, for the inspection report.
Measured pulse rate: 67 bpm
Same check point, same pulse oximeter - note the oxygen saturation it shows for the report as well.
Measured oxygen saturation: 89 %
